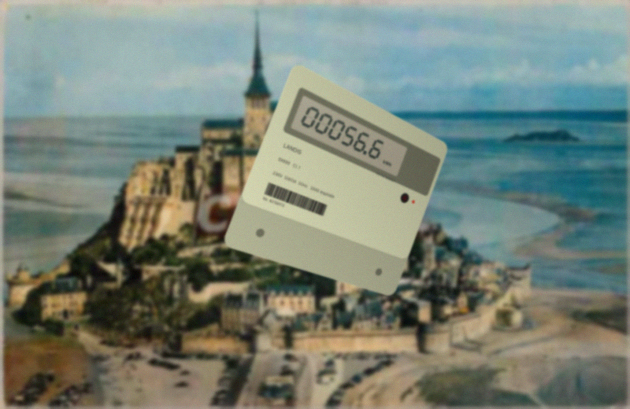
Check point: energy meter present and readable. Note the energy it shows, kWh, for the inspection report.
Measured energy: 56.6 kWh
